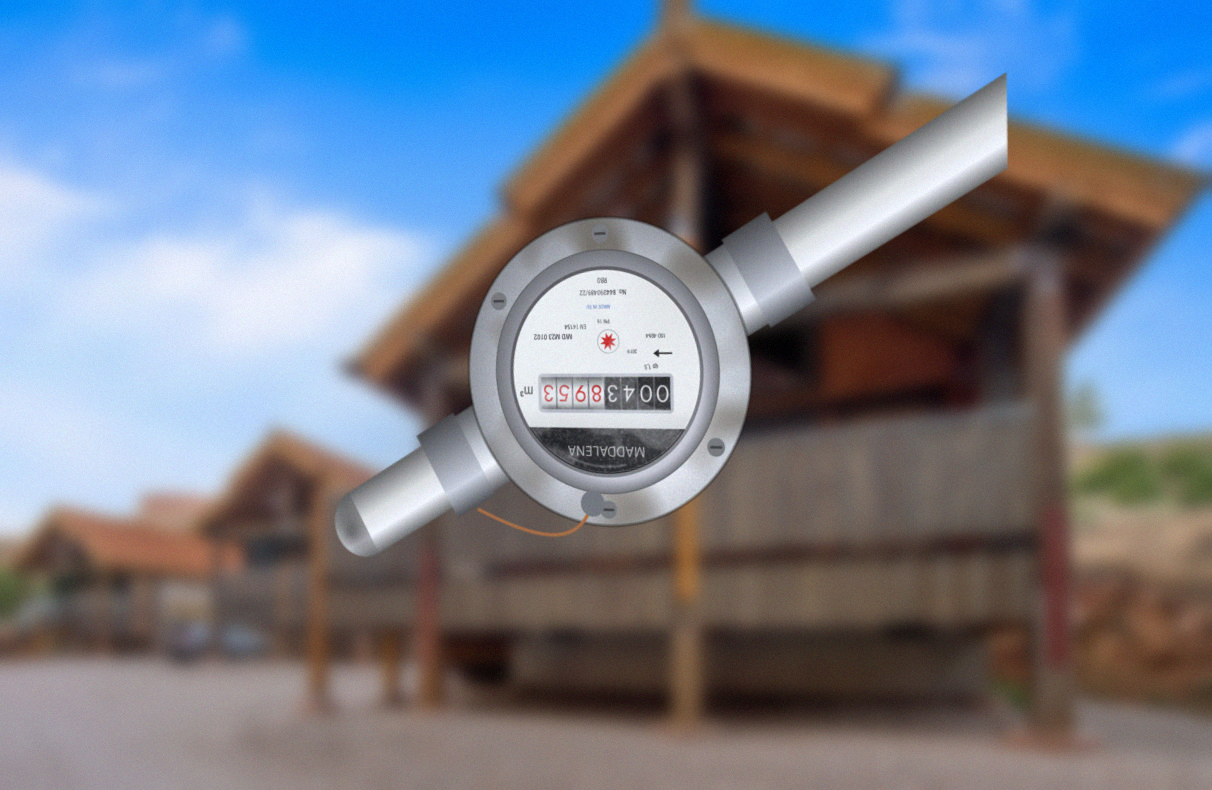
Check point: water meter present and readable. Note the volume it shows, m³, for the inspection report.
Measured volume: 43.8953 m³
